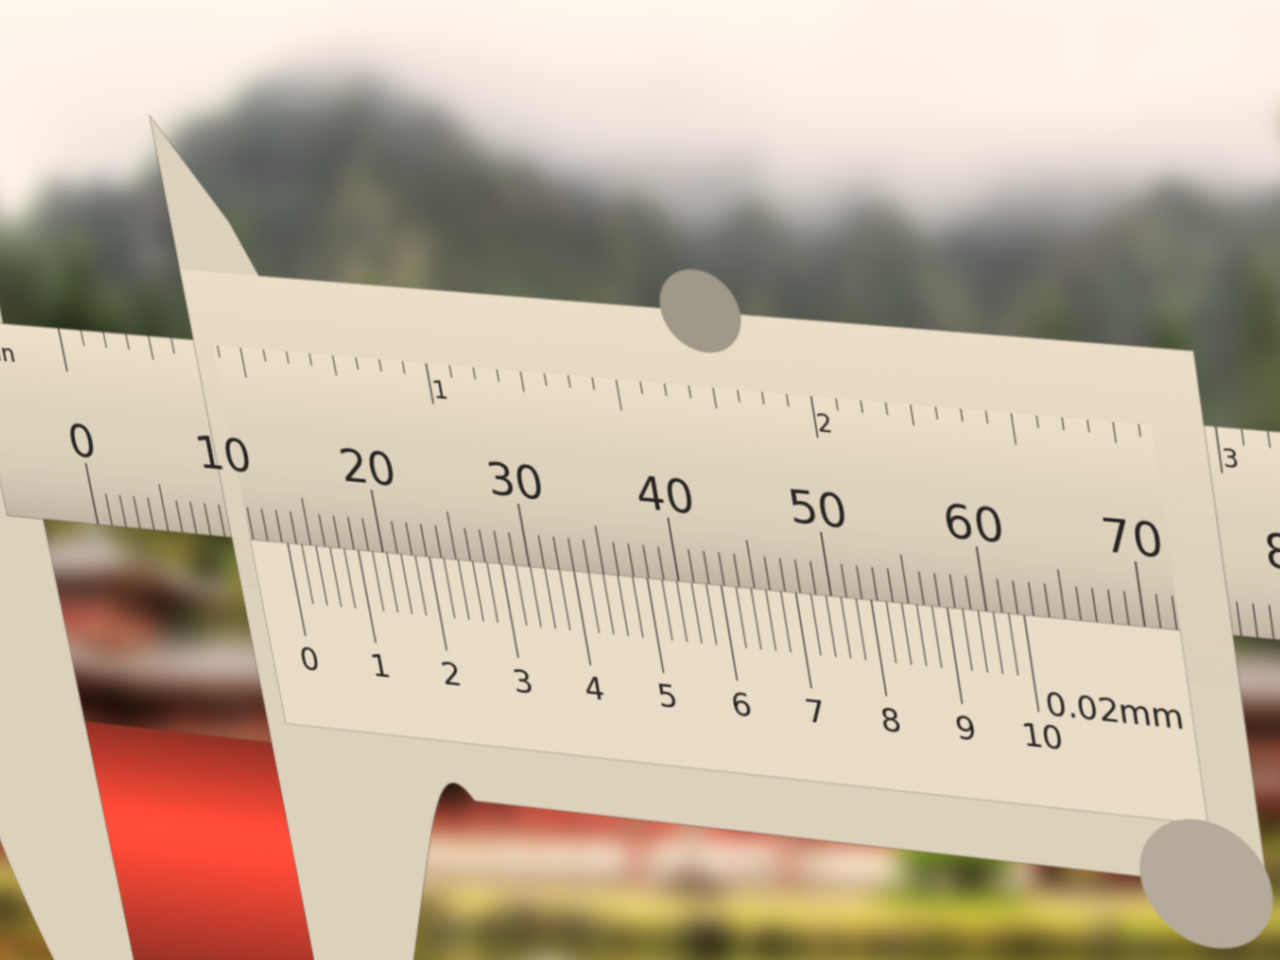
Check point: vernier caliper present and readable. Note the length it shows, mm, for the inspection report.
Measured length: 13.4 mm
